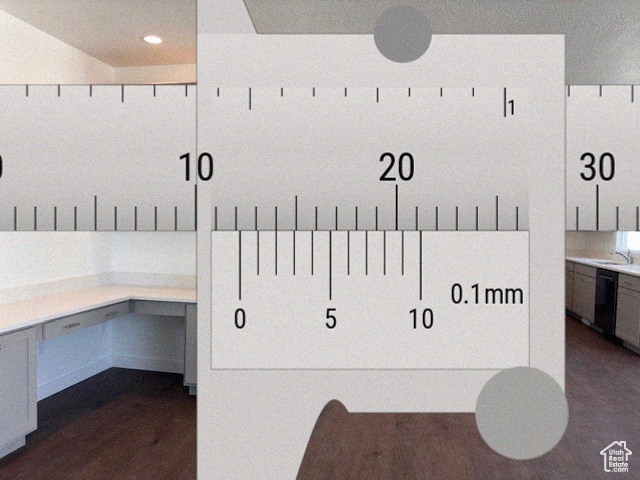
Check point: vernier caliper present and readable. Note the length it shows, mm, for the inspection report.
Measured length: 12.2 mm
